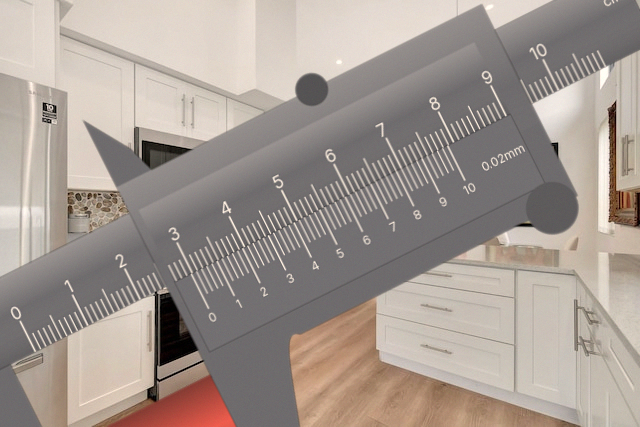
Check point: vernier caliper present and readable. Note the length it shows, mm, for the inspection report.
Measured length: 29.8 mm
